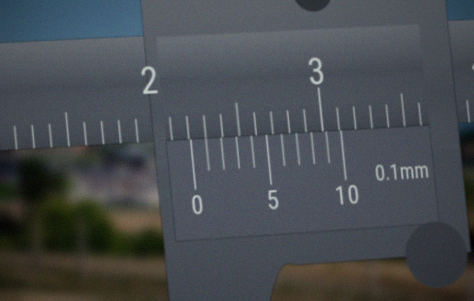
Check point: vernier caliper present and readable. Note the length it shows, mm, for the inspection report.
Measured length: 22.1 mm
